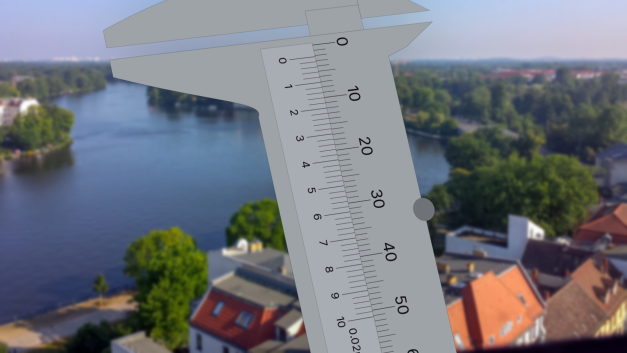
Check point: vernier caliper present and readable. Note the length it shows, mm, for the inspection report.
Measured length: 2.2 mm
